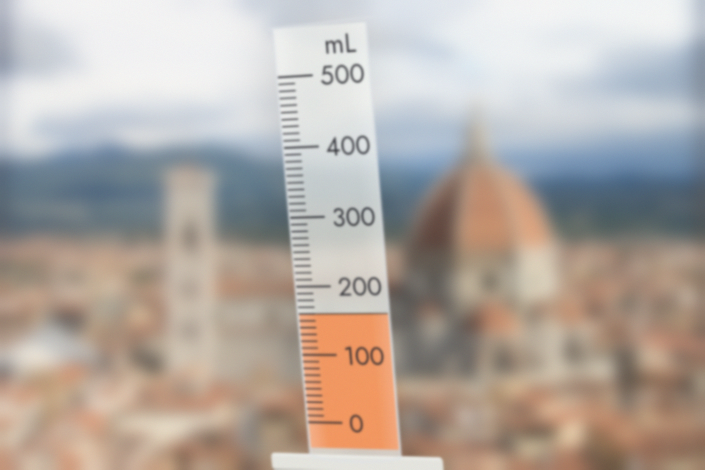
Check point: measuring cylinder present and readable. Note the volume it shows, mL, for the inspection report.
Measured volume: 160 mL
